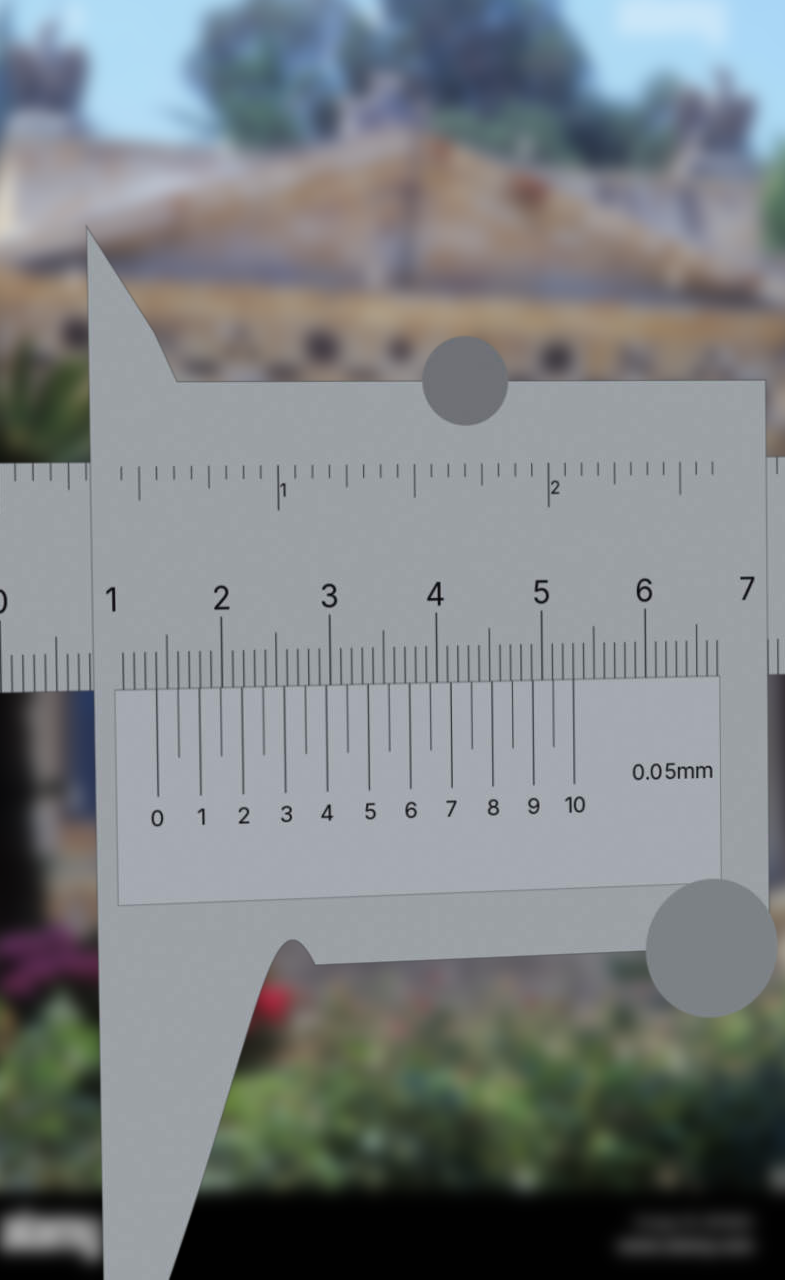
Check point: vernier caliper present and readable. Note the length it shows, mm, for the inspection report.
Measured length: 14.0 mm
